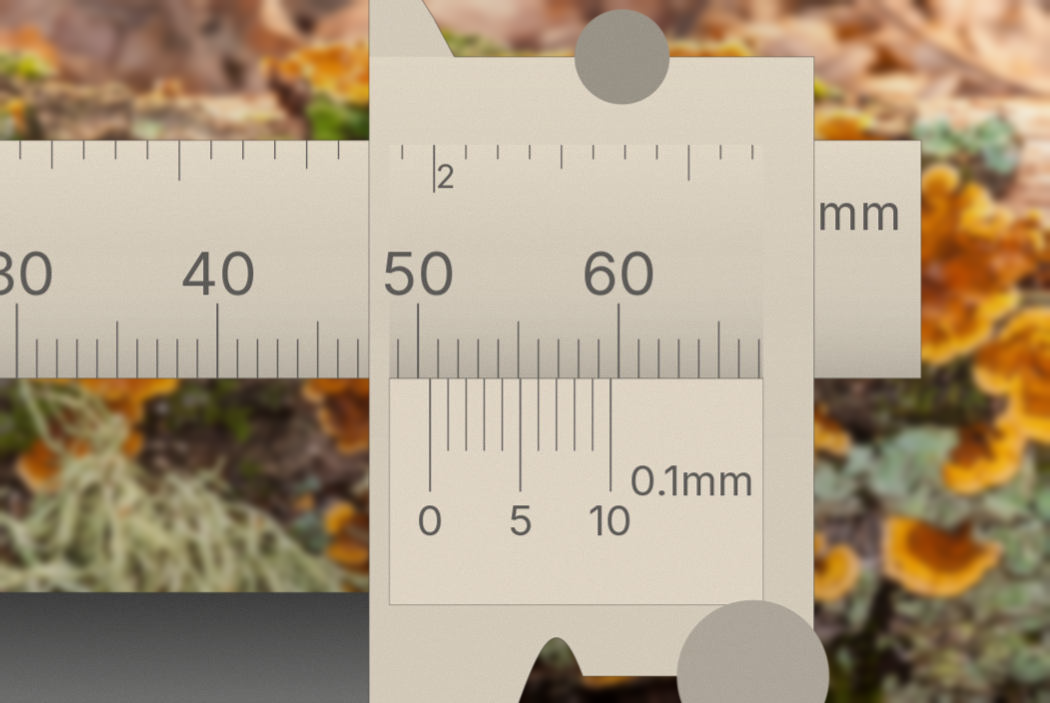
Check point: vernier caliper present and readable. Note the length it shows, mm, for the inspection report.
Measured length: 50.6 mm
